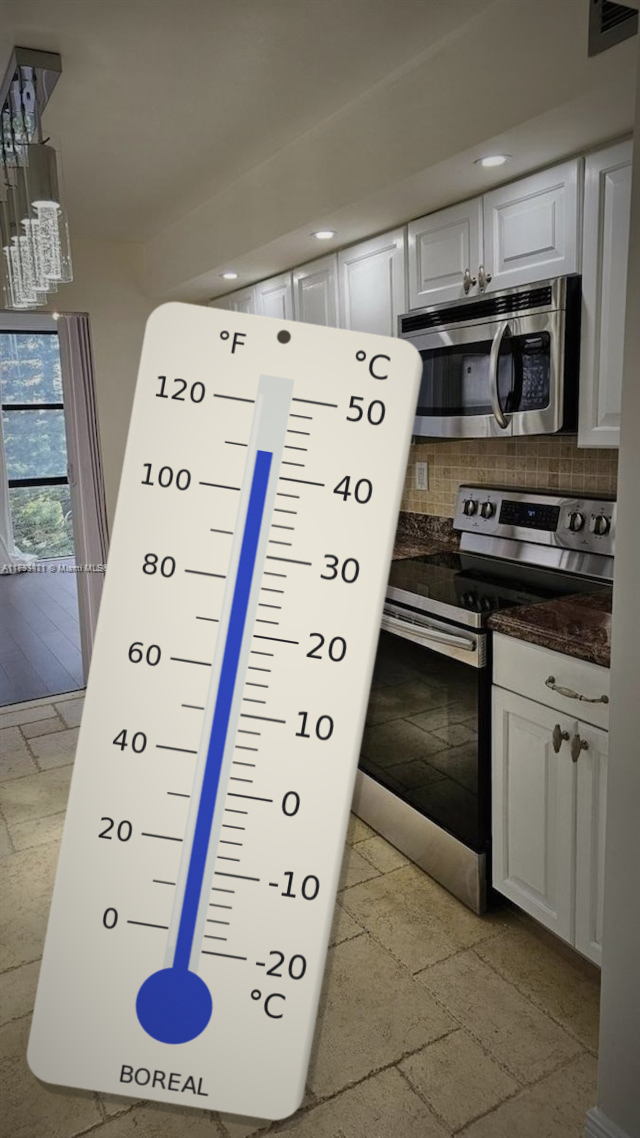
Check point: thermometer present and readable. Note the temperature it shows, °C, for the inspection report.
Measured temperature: 43 °C
